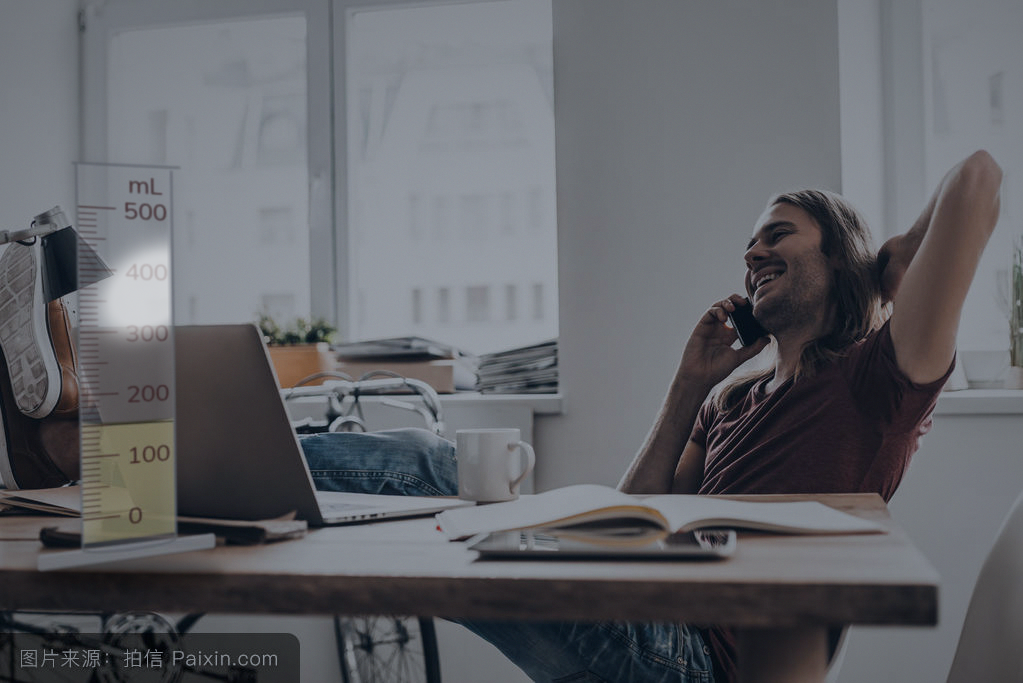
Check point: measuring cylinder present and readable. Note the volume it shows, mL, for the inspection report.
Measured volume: 150 mL
